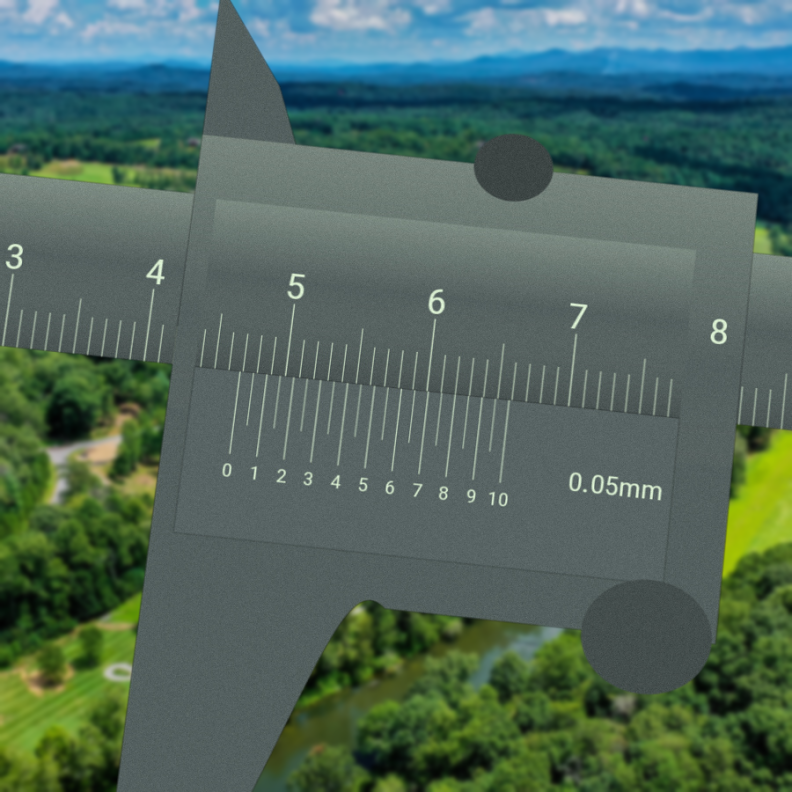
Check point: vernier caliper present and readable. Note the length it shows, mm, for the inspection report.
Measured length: 46.8 mm
